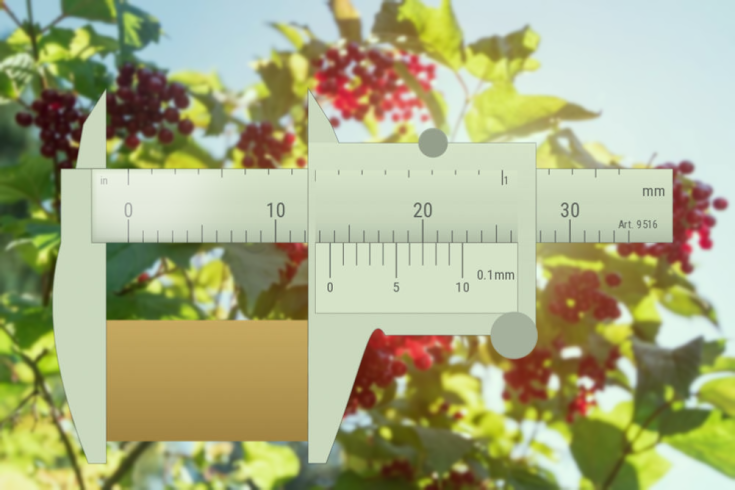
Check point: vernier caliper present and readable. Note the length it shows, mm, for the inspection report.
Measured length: 13.7 mm
